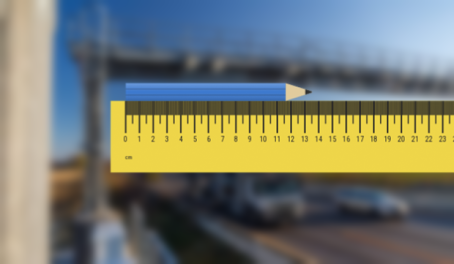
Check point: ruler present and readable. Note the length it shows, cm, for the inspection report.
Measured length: 13.5 cm
